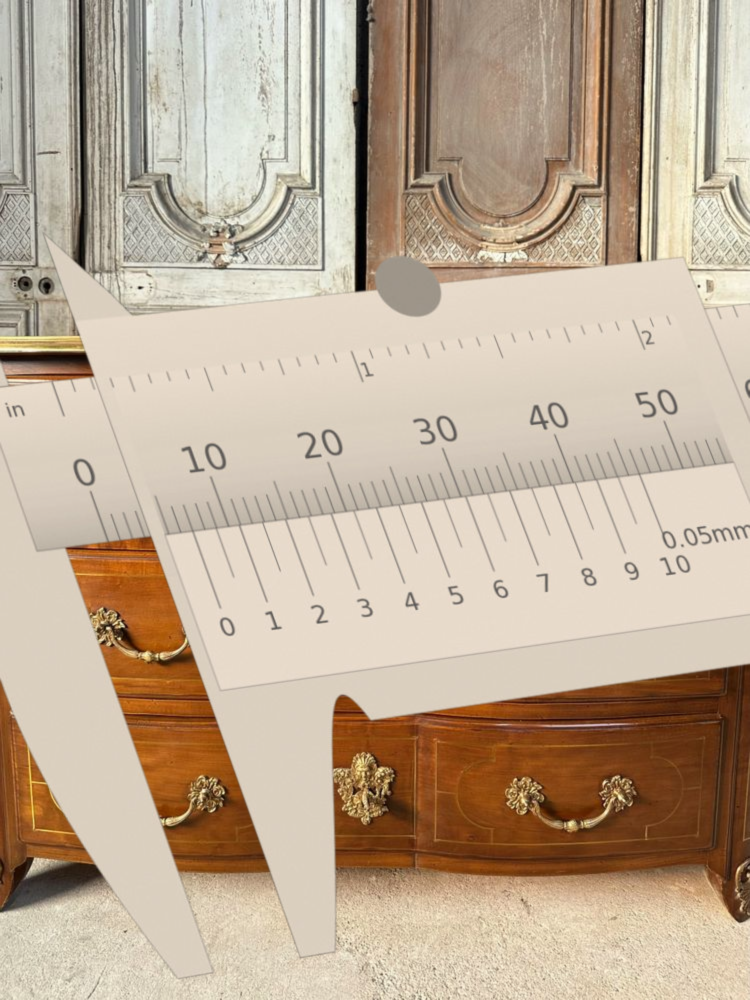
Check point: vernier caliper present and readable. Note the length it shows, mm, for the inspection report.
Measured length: 7.0 mm
